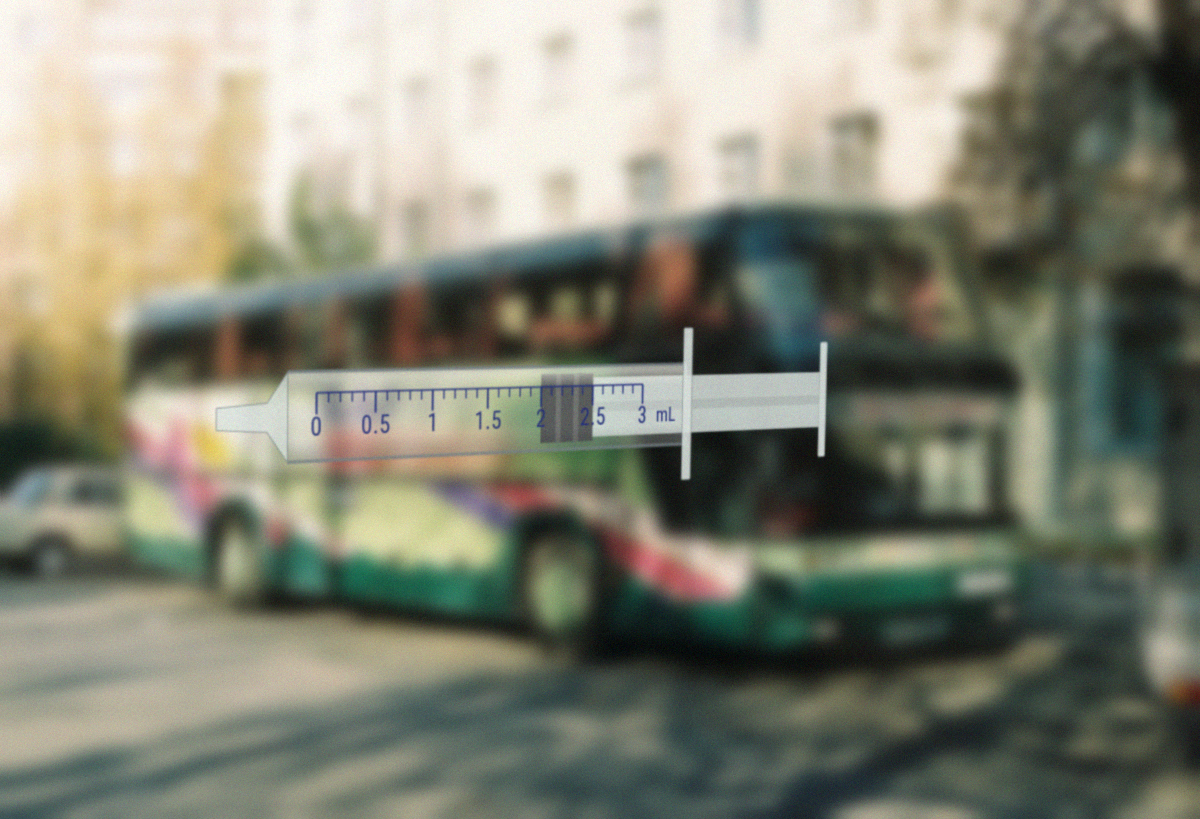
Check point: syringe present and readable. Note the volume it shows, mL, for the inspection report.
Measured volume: 2 mL
